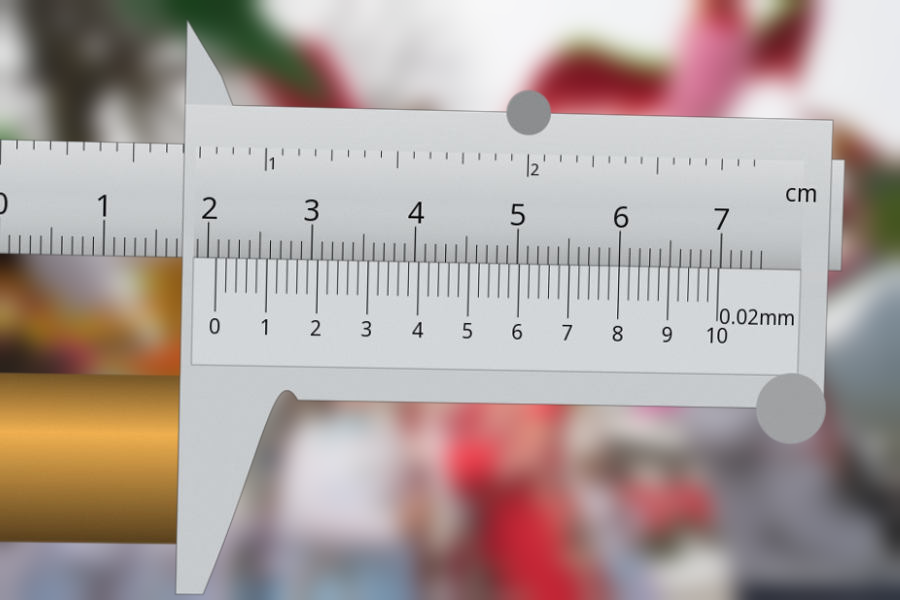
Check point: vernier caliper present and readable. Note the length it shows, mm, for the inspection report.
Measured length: 20.8 mm
